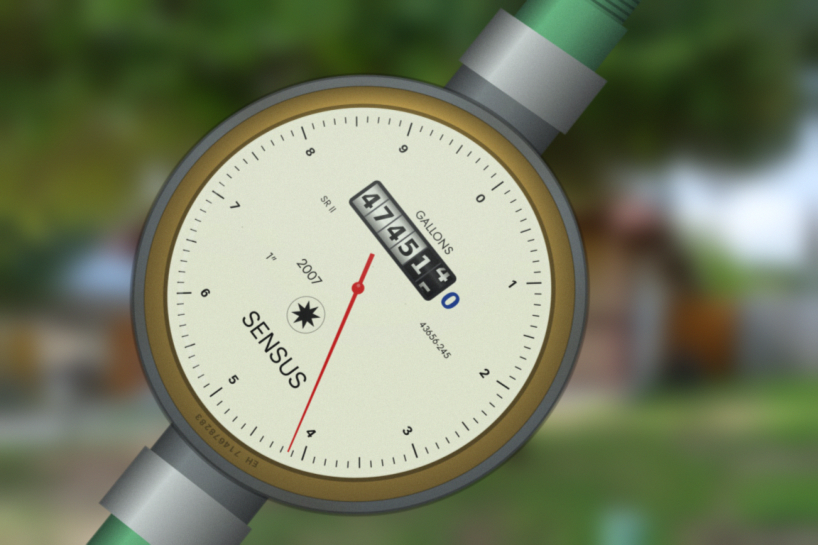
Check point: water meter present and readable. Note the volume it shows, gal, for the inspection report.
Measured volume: 4745144.1 gal
